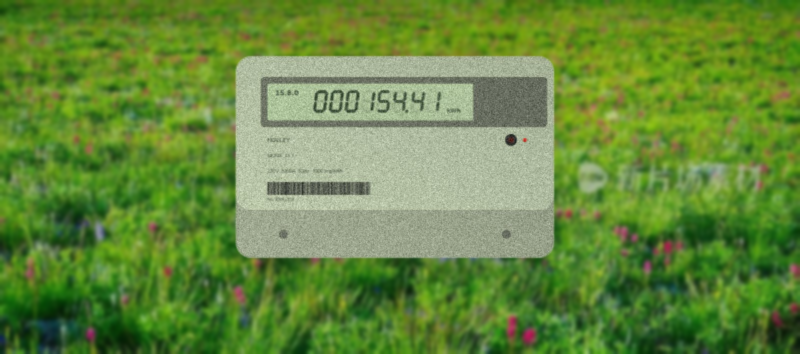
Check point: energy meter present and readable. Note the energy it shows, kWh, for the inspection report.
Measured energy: 154.41 kWh
